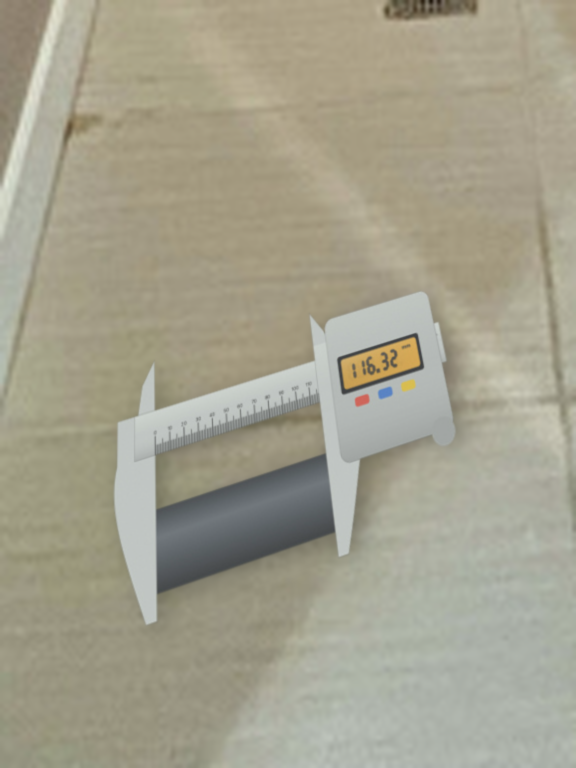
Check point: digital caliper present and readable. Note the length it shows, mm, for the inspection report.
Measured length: 116.32 mm
